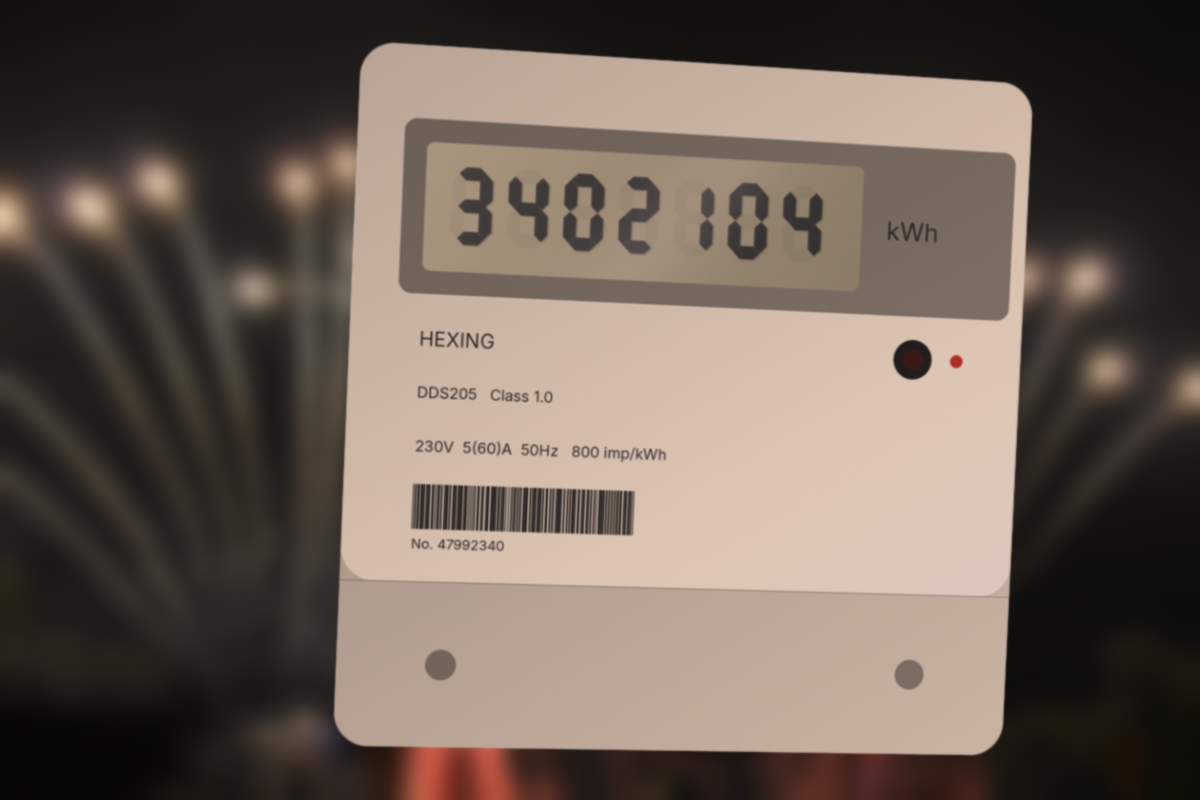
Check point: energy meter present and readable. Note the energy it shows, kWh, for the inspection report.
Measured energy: 3402104 kWh
